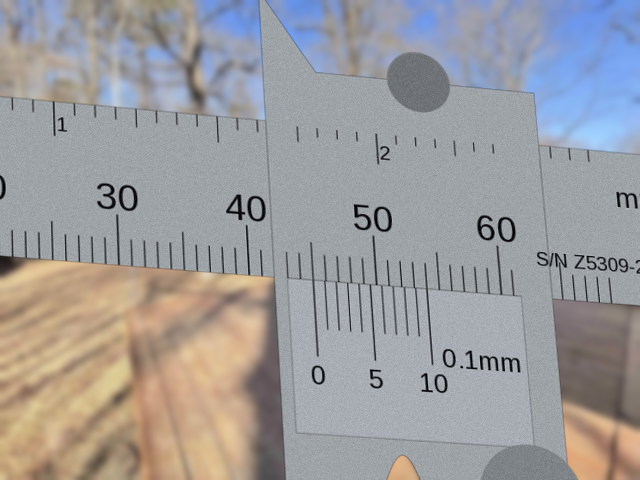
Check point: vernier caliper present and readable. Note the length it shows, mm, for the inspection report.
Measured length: 45.0 mm
